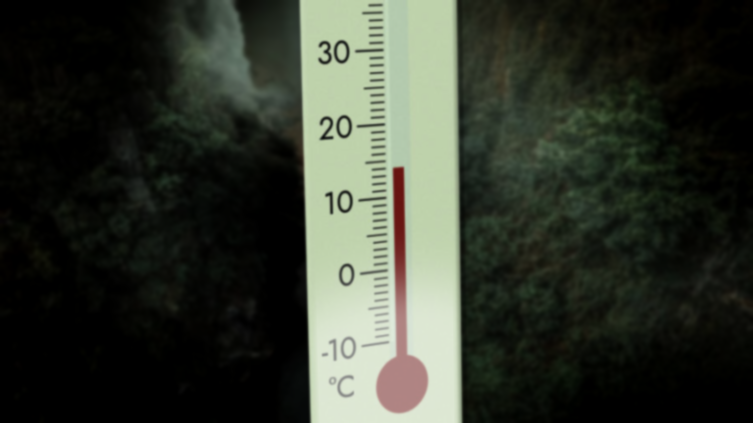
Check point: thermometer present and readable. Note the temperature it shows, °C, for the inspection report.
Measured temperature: 14 °C
